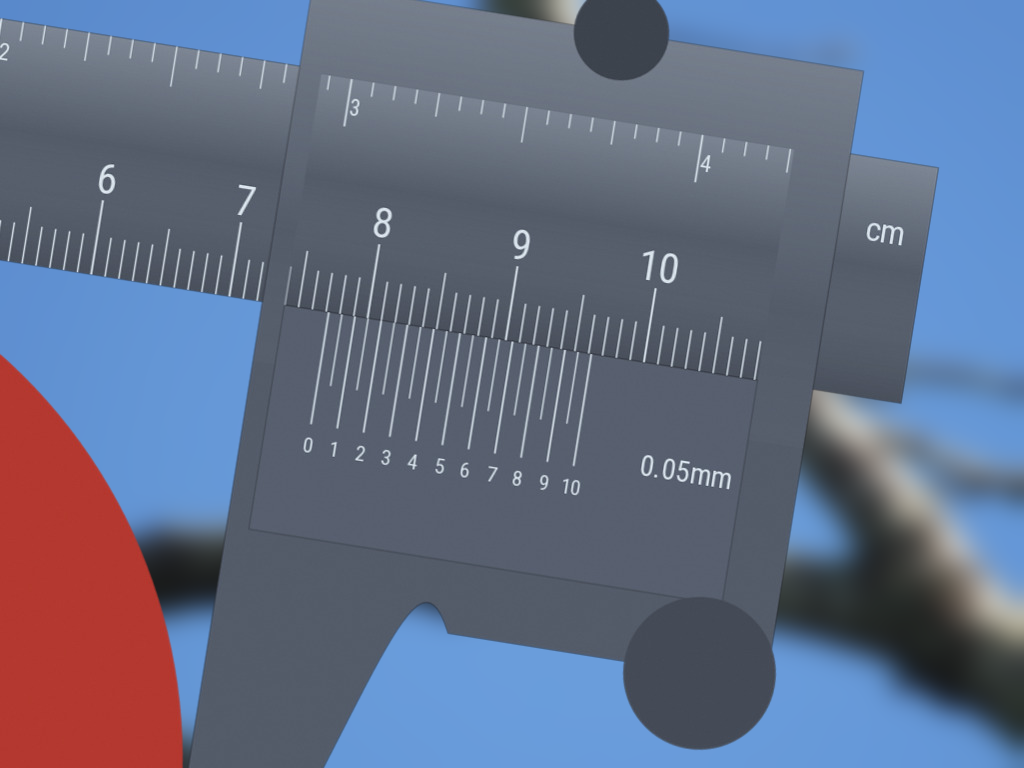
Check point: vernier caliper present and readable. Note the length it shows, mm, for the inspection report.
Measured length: 77.2 mm
